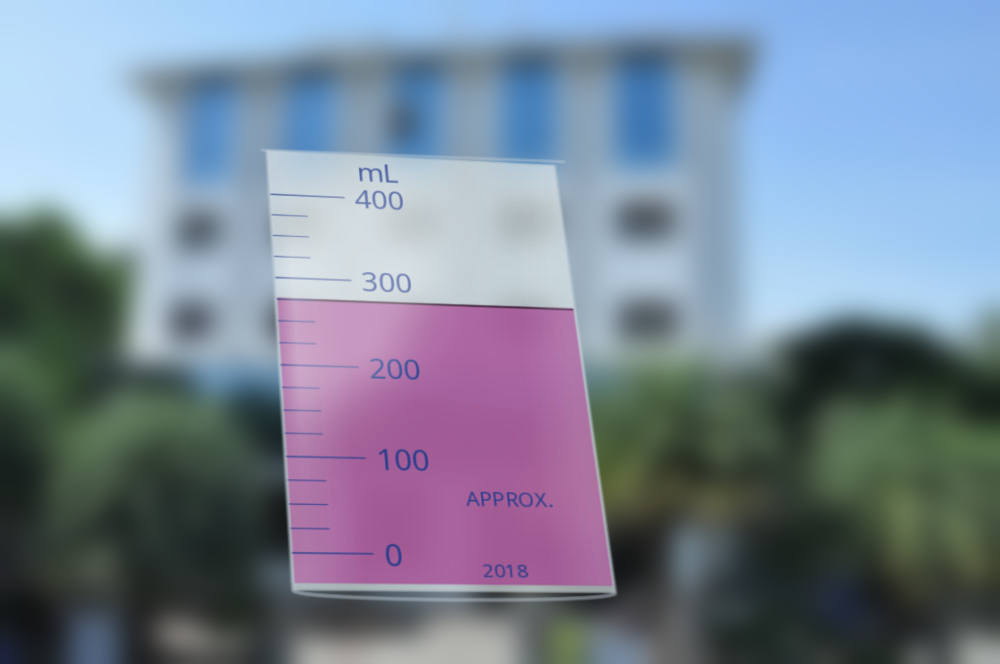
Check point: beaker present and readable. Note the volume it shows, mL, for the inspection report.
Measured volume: 275 mL
